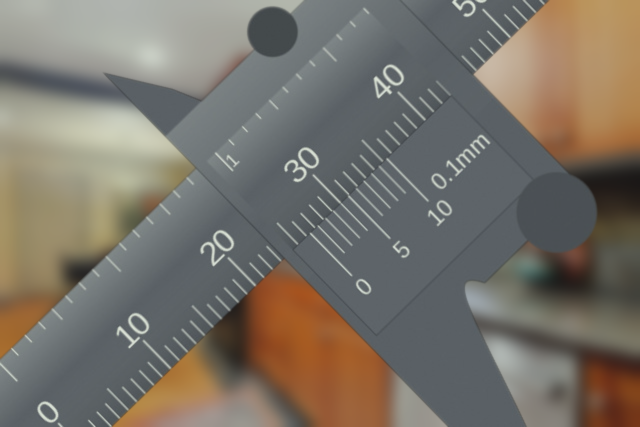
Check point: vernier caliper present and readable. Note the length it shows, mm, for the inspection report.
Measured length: 26.4 mm
